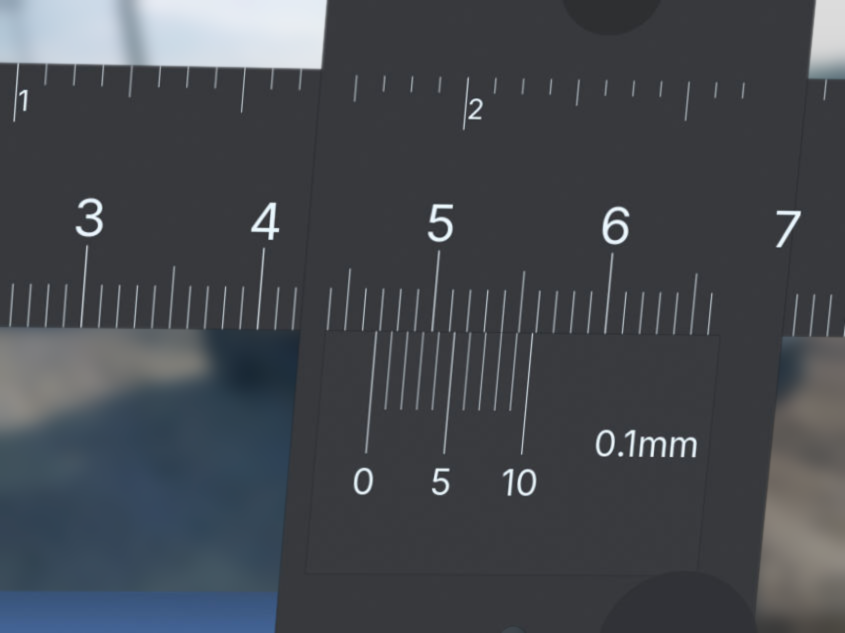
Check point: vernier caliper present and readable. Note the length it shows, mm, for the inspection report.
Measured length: 46.8 mm
